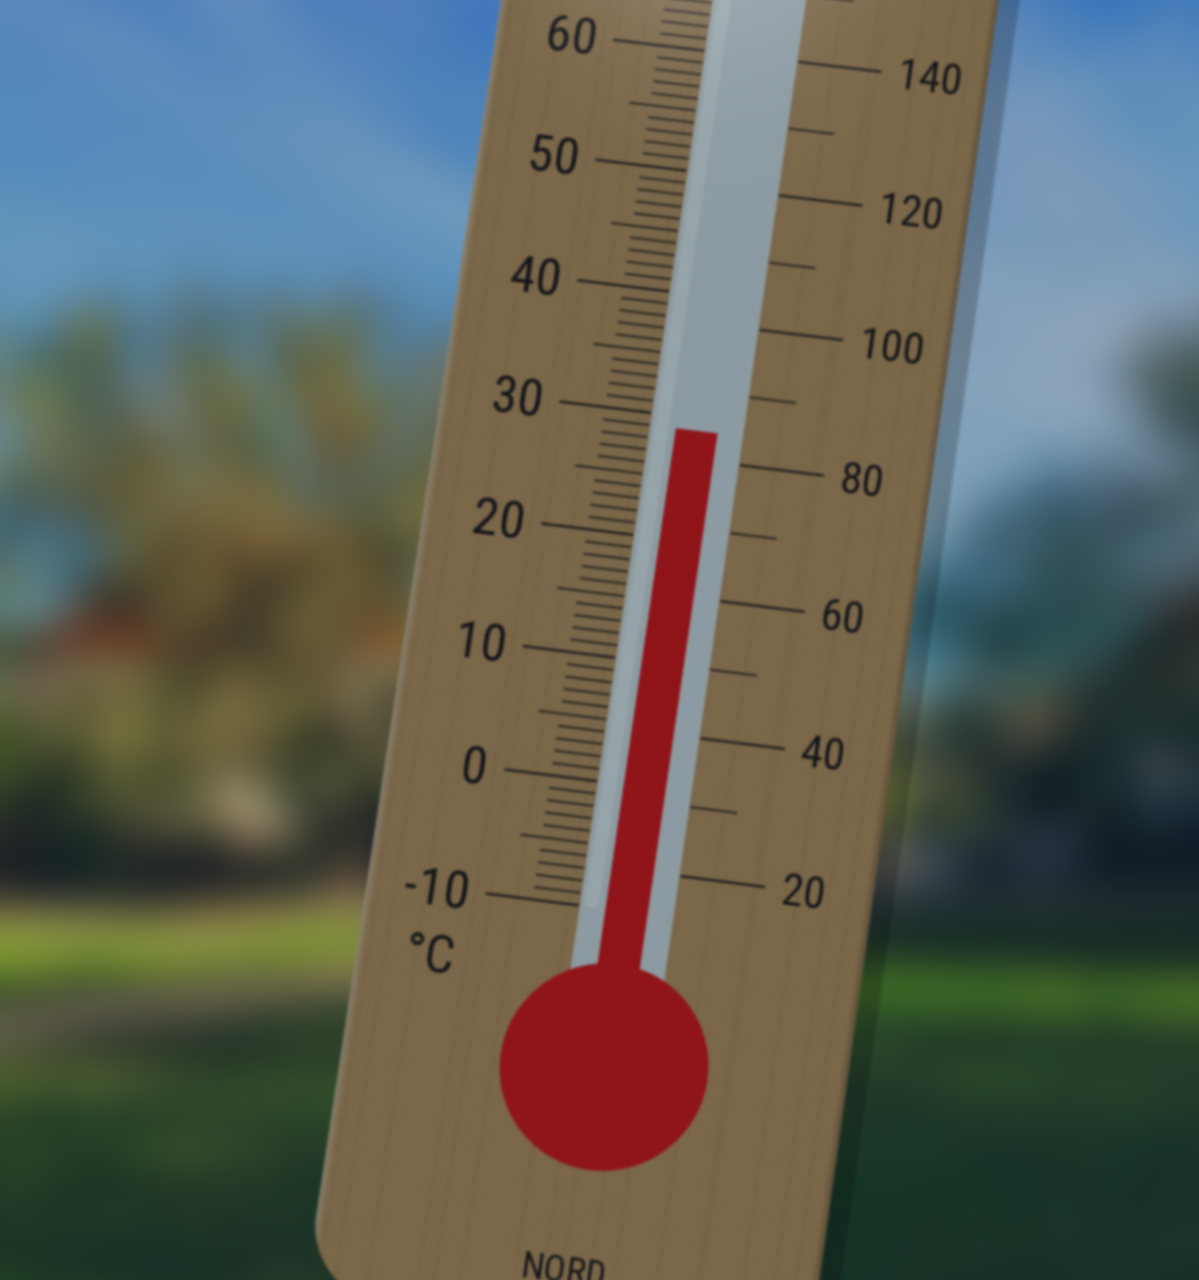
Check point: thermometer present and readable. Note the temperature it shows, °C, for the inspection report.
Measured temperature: 29 °C
